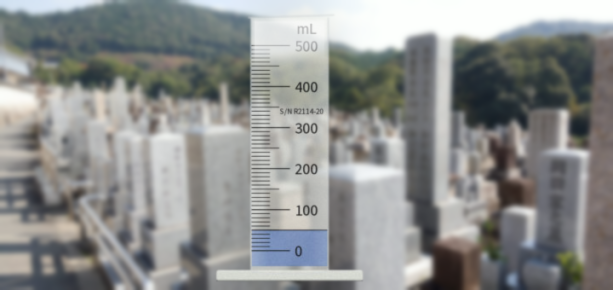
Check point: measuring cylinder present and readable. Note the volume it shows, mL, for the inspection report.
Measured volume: 50 mL
